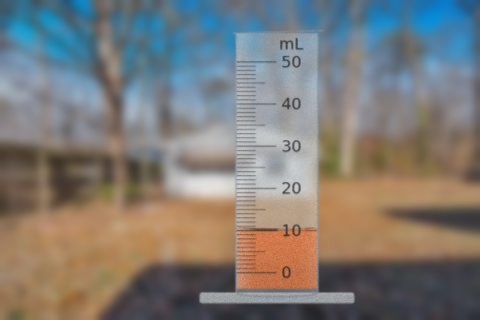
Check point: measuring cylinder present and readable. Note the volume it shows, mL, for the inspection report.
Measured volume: 10 mL
